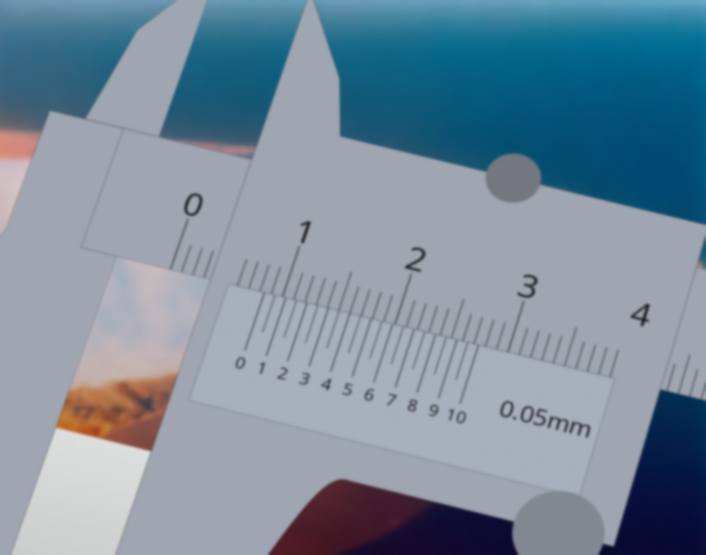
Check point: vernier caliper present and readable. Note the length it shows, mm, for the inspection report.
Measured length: 8.4 mm
